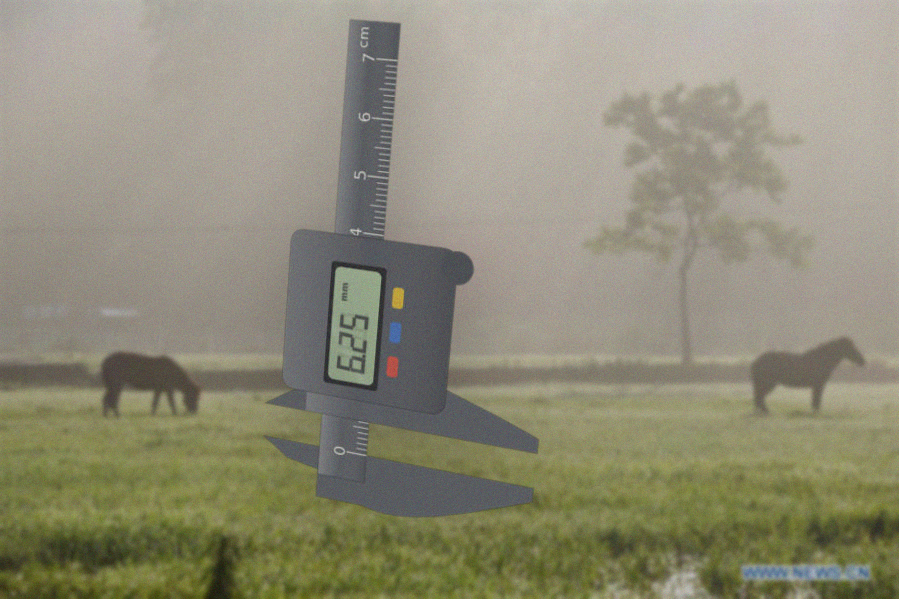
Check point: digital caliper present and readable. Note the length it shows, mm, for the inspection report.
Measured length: 6.25 mm
